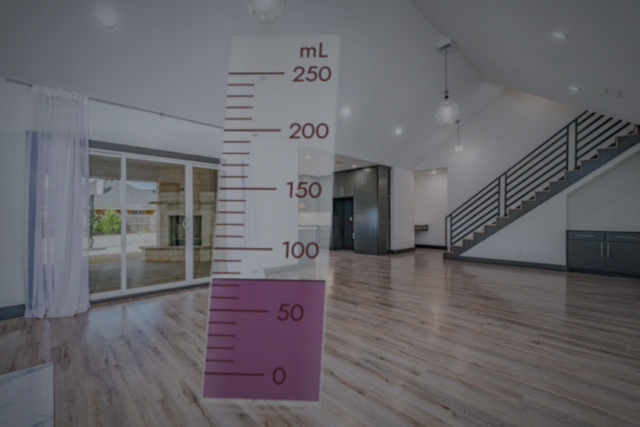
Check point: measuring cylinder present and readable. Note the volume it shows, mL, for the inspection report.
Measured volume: 75 mL
